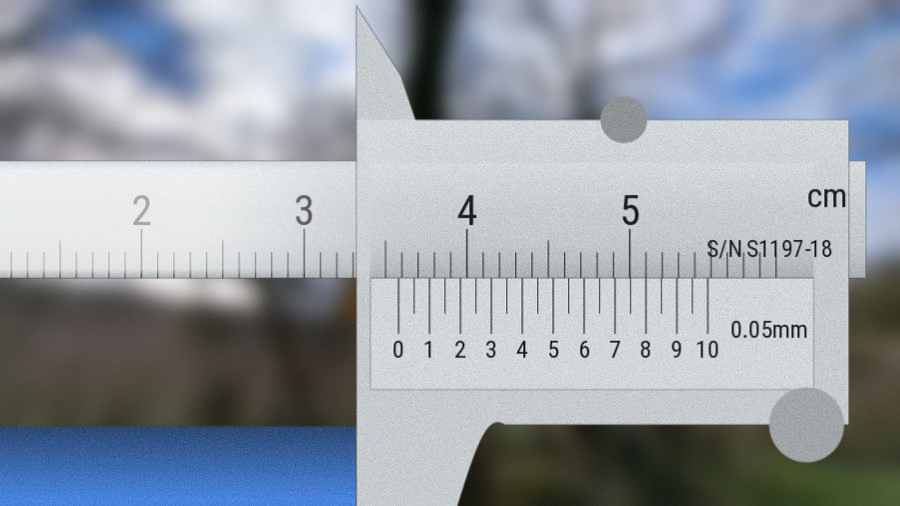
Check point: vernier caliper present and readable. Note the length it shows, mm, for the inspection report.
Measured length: 35.8 mm
